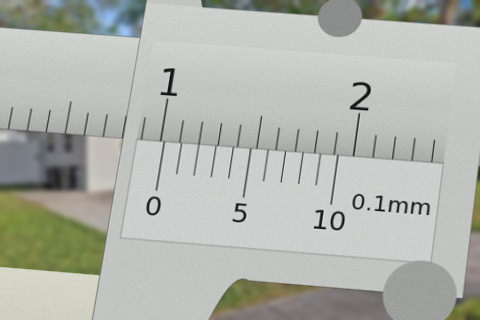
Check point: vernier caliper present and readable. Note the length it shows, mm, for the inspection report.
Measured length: 10.2 mm
